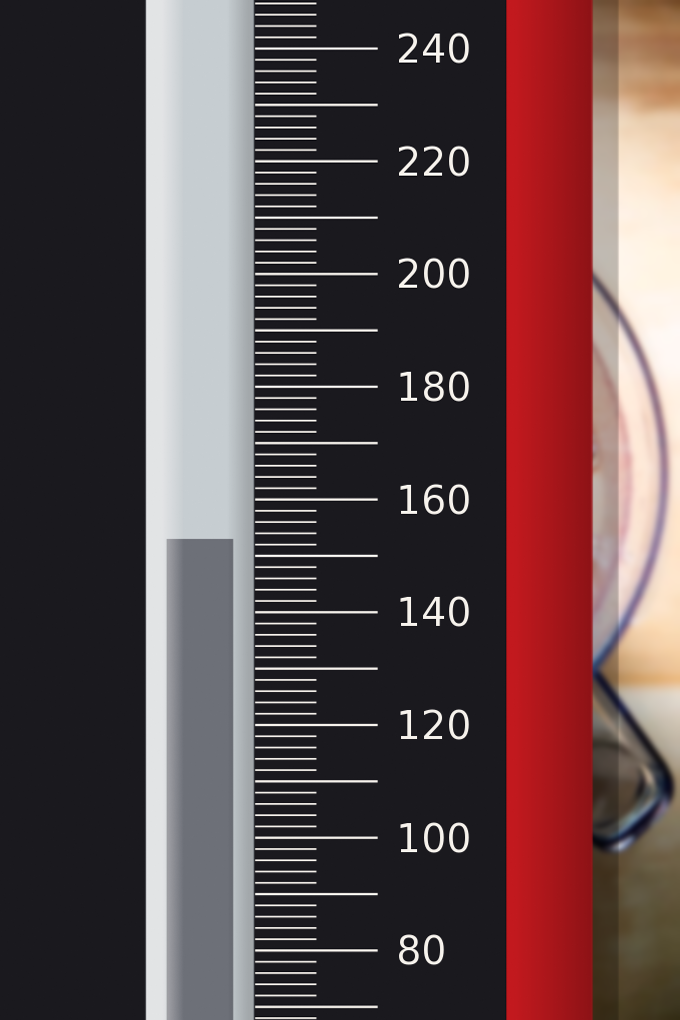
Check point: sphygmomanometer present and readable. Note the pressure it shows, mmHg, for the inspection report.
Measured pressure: 153 mmHg
